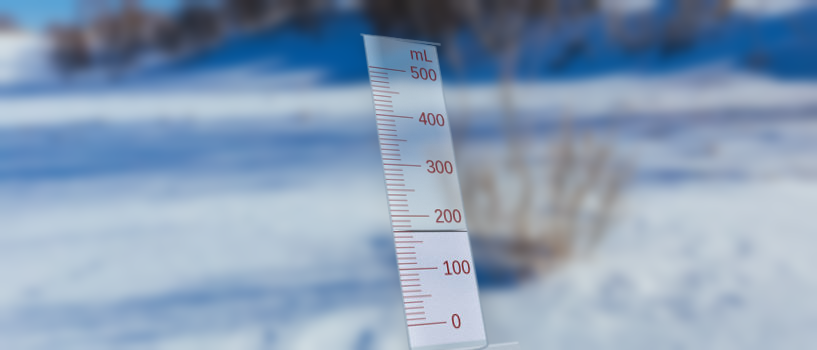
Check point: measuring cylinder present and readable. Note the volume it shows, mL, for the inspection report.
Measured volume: 170 mL
